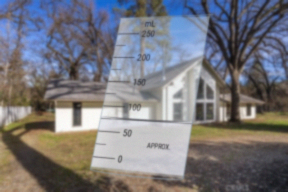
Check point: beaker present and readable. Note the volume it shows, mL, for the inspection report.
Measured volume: 75 mL
